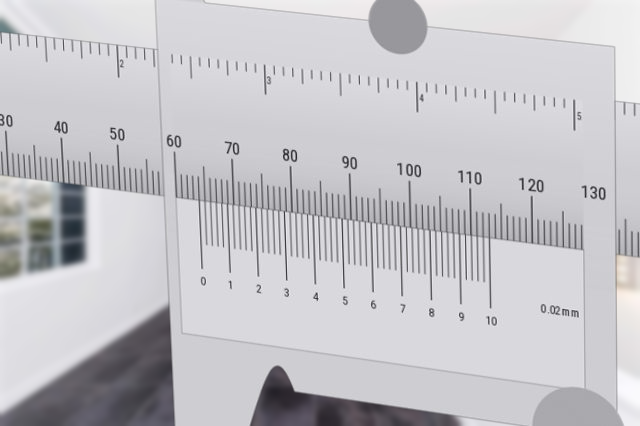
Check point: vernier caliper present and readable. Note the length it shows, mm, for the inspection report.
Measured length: 64.0 mm
